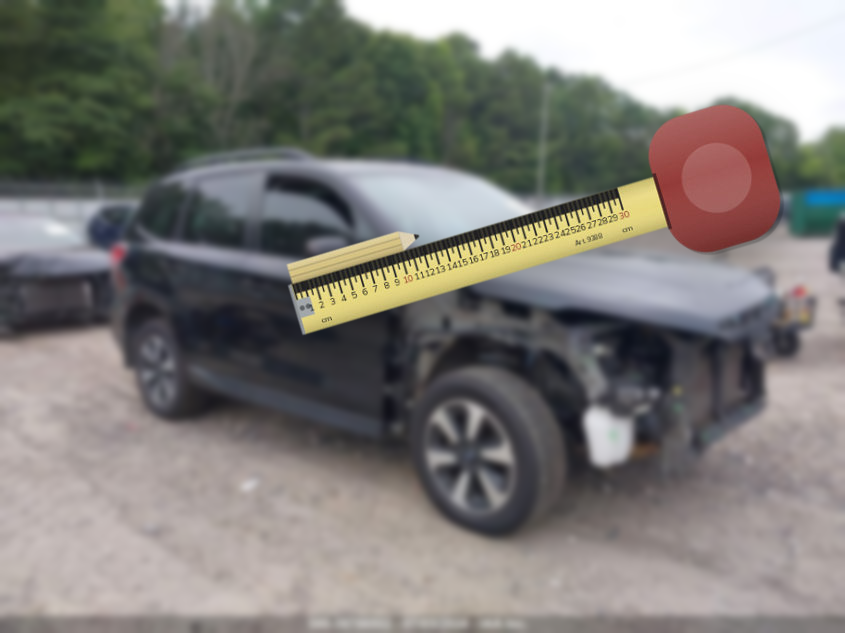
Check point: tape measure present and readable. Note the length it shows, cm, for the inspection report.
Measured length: 12 cm
